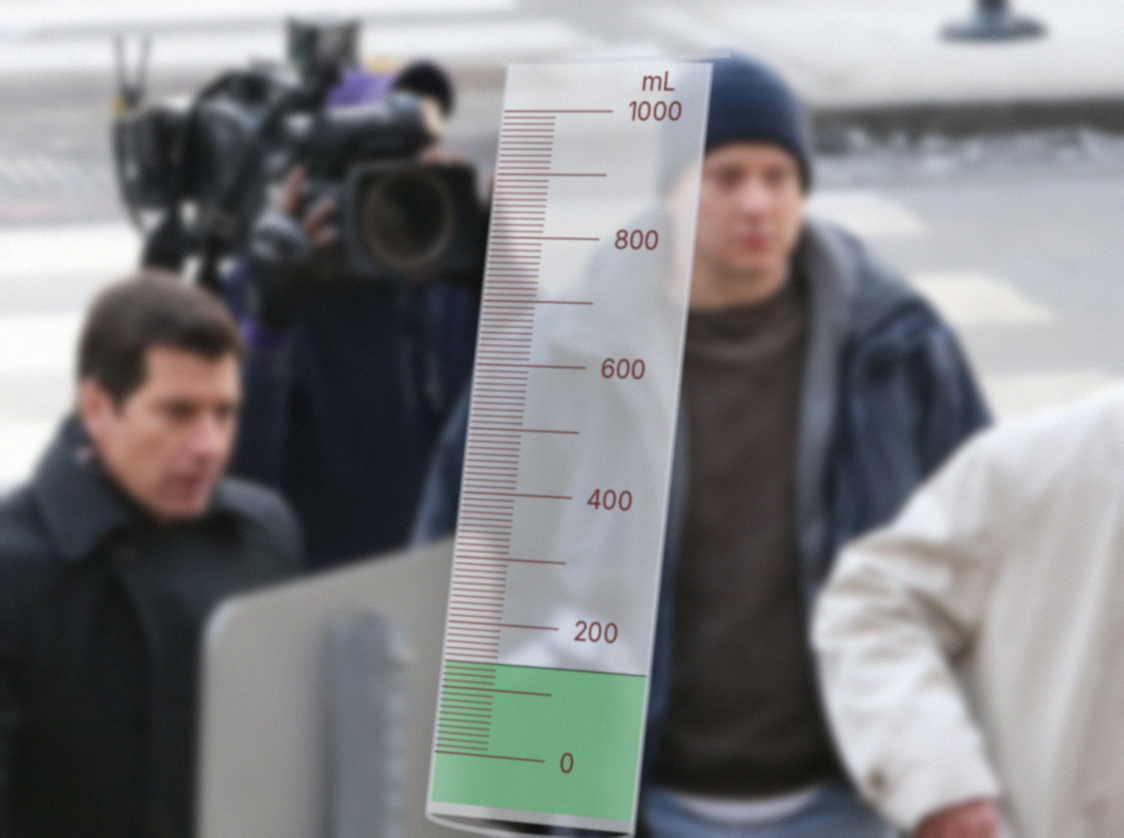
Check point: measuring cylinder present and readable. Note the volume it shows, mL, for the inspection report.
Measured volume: 140 mL
